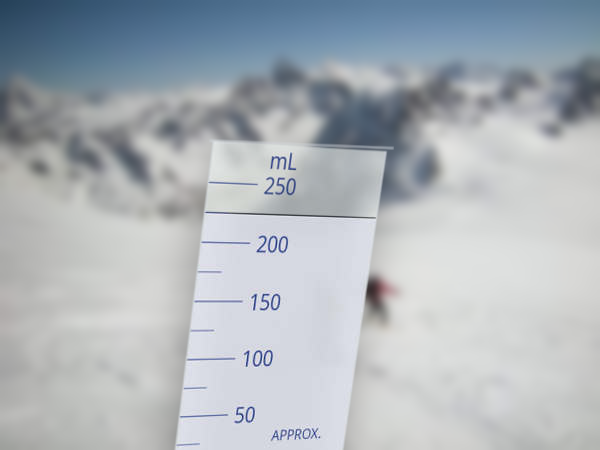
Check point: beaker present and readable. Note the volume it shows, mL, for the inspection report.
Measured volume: 225 mL
